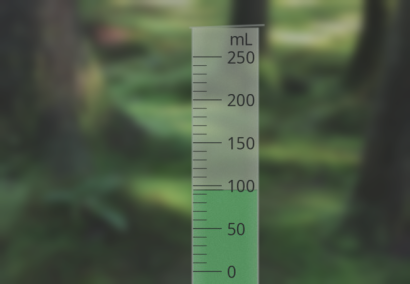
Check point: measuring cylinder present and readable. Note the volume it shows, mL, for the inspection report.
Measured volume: 95 mL
